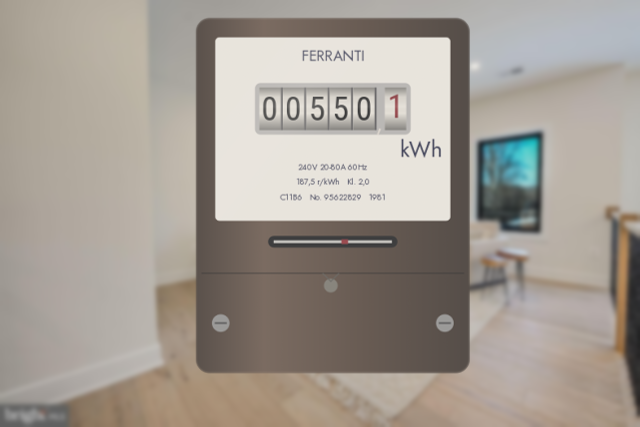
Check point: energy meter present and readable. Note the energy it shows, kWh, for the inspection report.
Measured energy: 550.1 kWh
